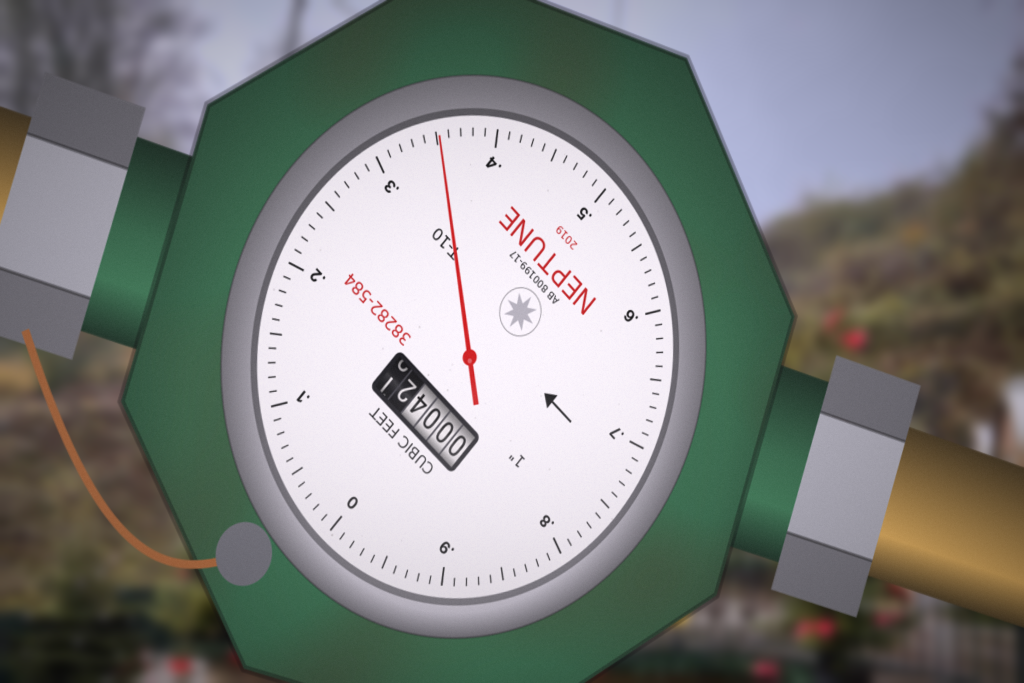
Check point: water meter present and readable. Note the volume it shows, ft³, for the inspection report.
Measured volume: 421.35 ft³
